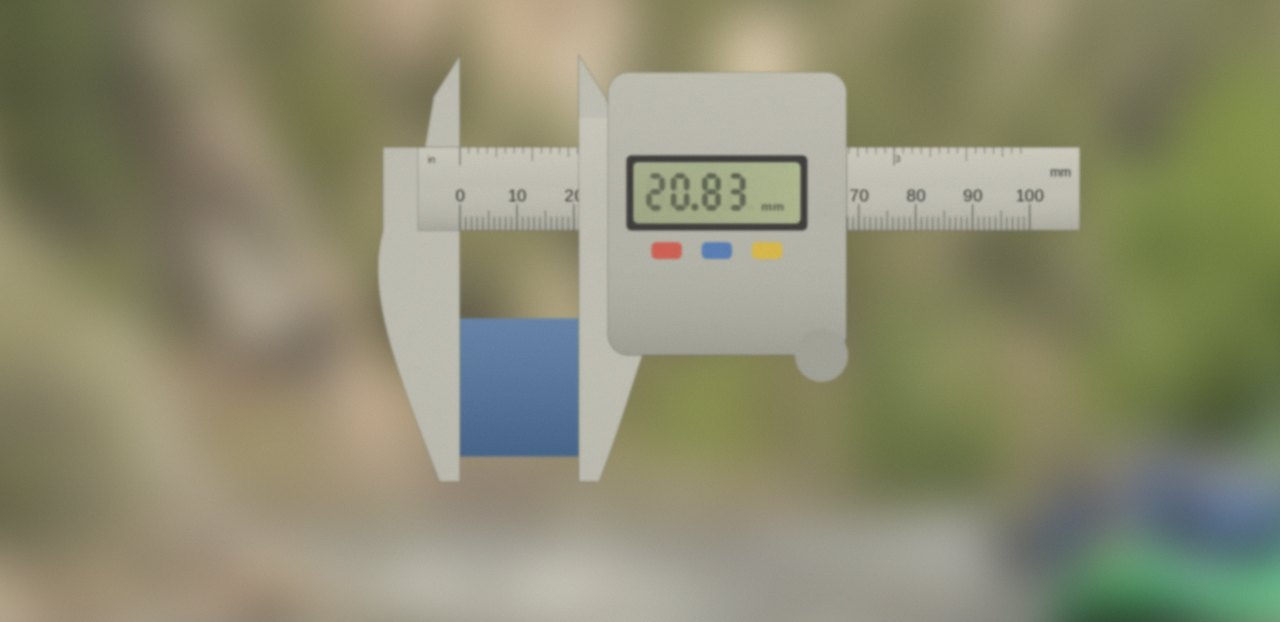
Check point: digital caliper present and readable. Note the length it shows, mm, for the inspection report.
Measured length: 20.83 mm
